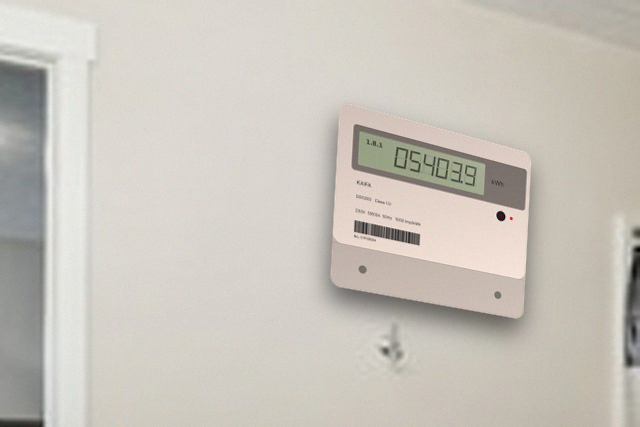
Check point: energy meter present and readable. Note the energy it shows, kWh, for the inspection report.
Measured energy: 5403.9 kWh
